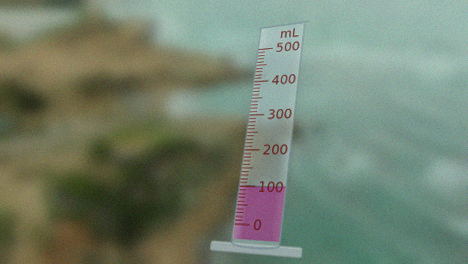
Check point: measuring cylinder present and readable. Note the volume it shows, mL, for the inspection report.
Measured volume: 100 mL
